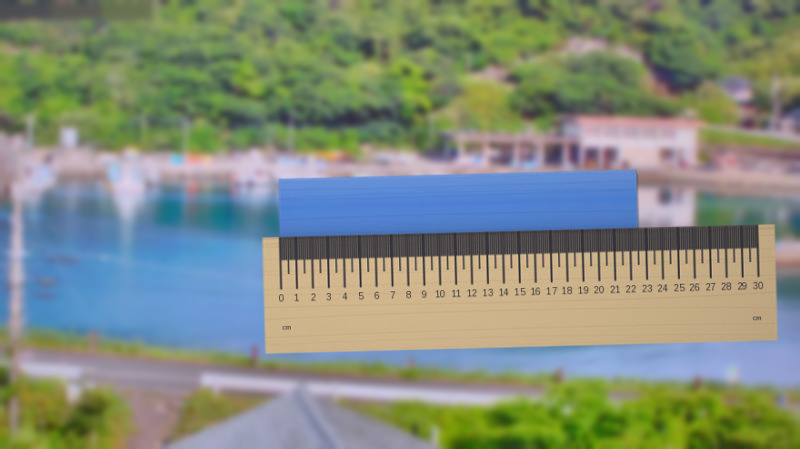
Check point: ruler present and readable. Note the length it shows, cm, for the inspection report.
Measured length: 22.5 cm
